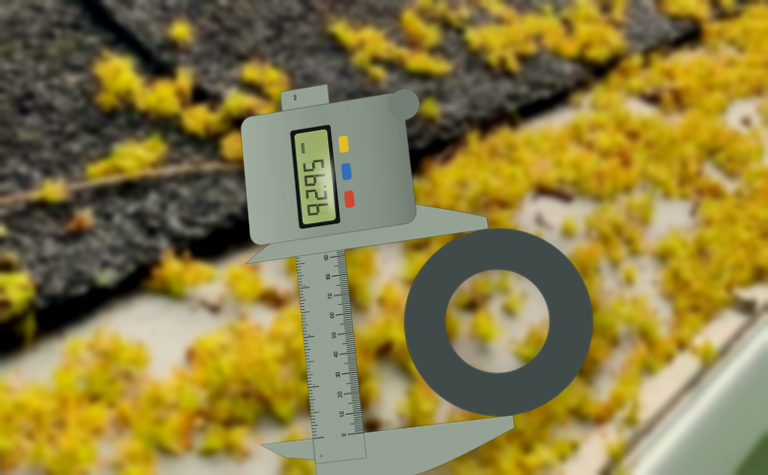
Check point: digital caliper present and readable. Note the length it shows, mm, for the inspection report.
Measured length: 92.95 mm
